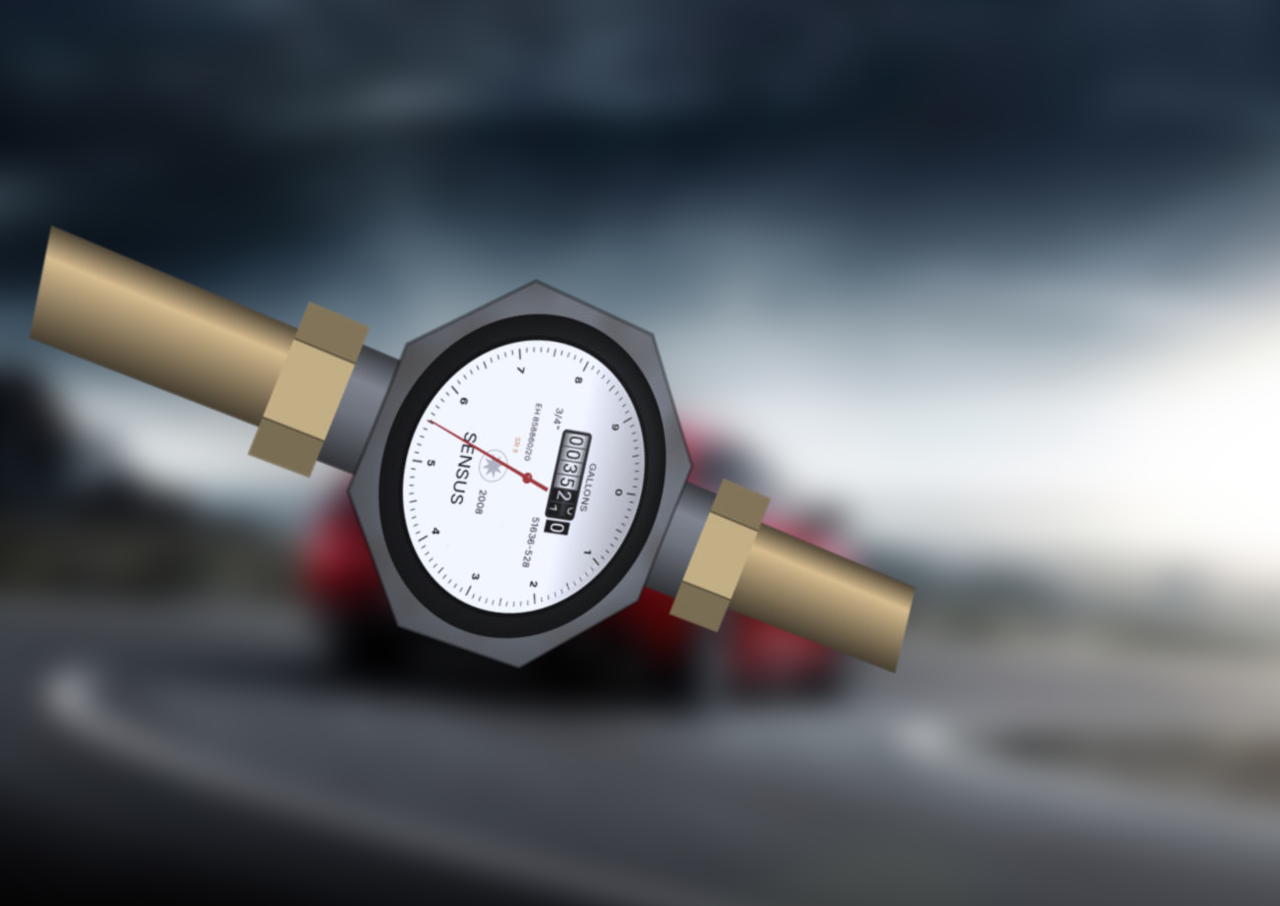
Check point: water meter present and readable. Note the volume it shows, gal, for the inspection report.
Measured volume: 35205.5 gal
